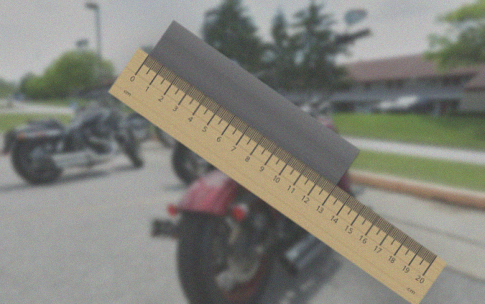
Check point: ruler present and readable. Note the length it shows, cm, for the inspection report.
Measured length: 13 cm
